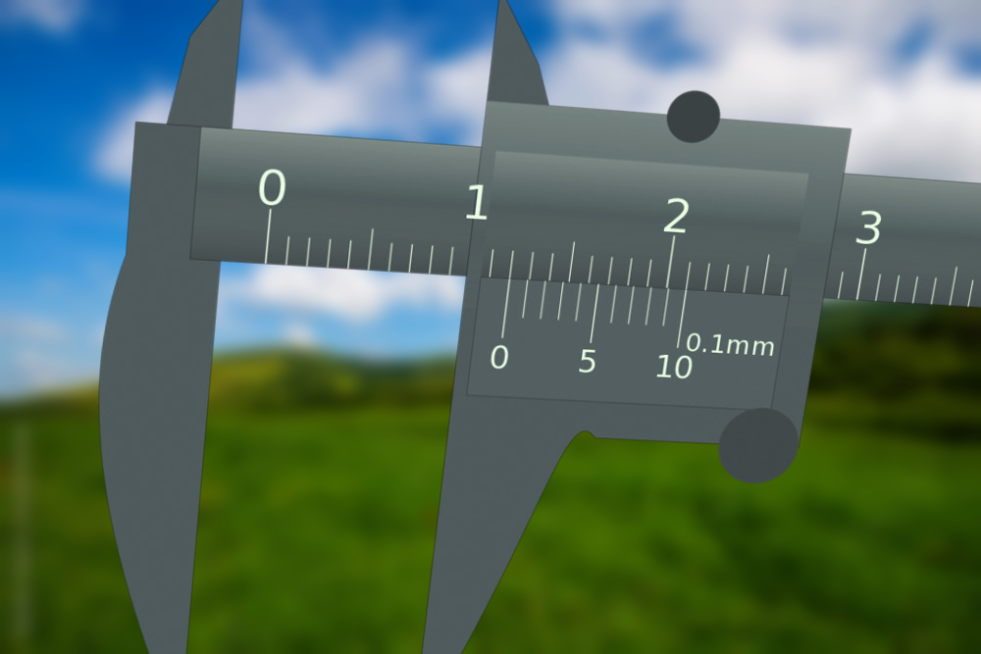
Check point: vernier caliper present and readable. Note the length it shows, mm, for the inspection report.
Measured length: 12.0 mm
